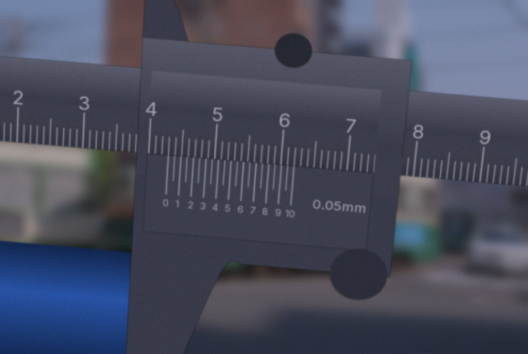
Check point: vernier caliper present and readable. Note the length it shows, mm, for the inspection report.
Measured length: 43.0 mm
